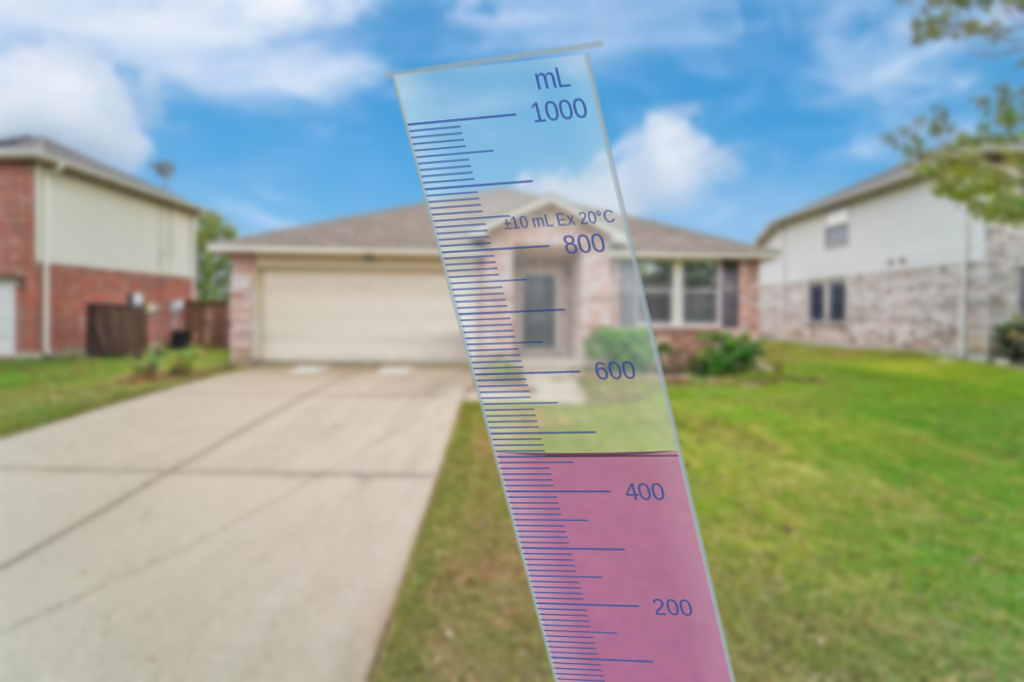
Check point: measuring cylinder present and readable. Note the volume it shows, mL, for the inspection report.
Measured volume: 460 mL
